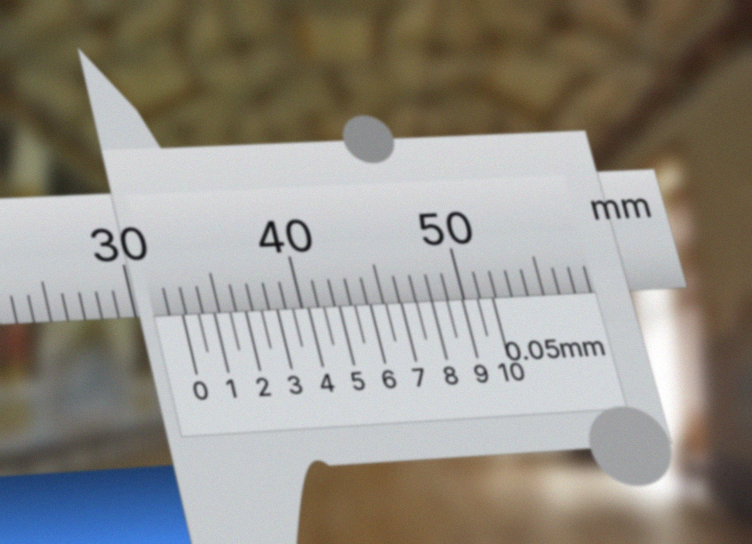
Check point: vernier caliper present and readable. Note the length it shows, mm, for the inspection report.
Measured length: 32.8 mm
